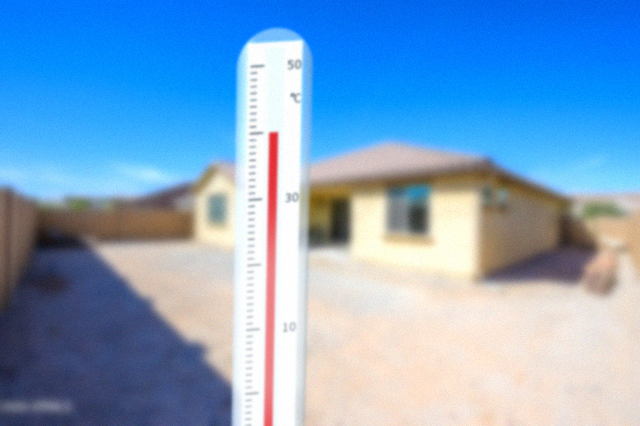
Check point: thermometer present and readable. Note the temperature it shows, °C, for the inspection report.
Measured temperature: 40 °C
